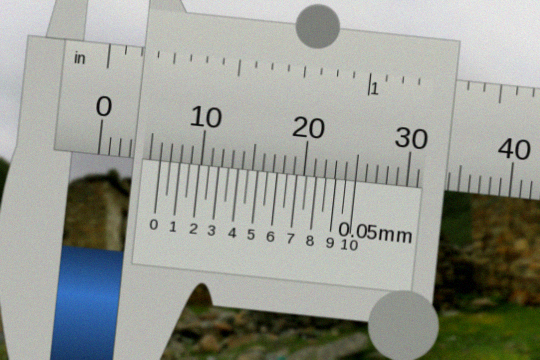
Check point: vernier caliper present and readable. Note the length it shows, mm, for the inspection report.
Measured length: 6.0 mm
